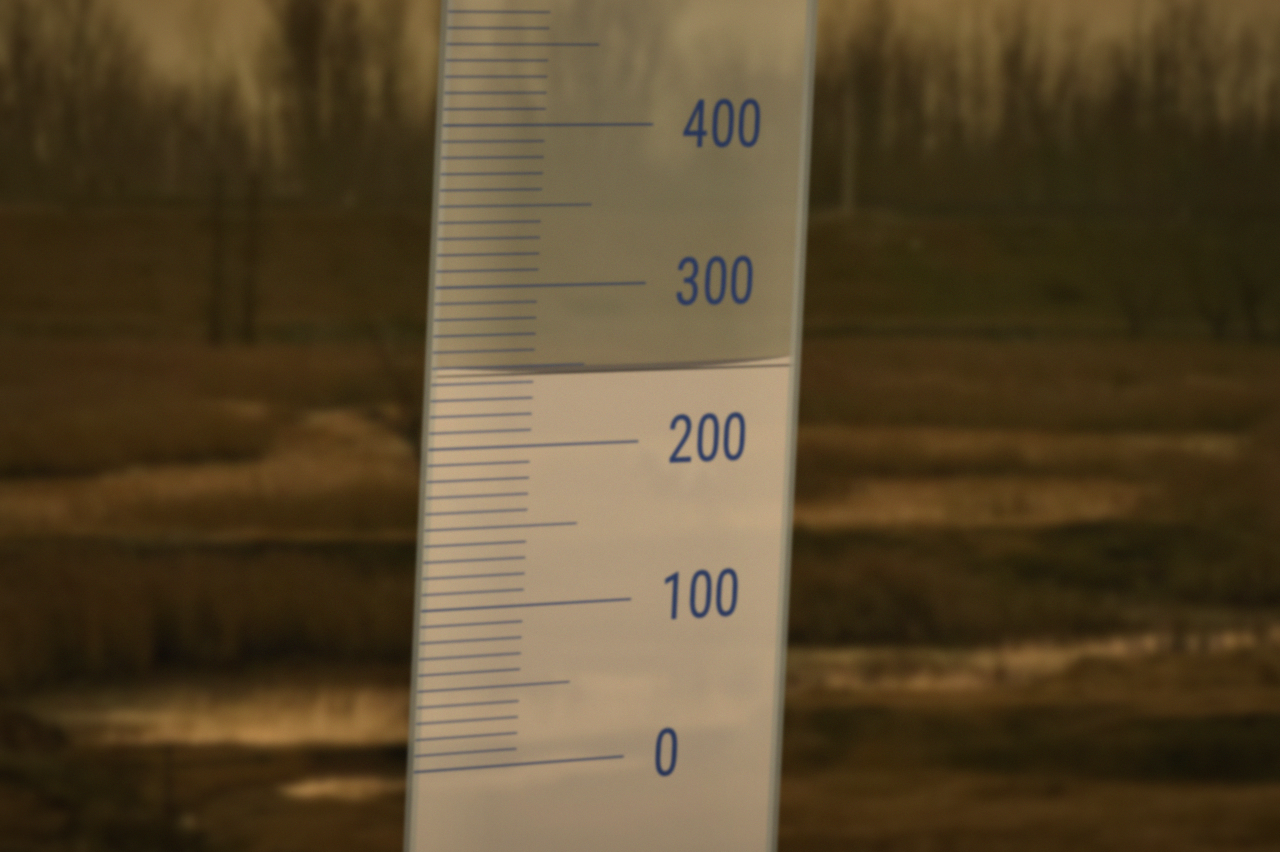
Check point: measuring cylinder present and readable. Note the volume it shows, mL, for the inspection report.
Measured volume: 245 mL
